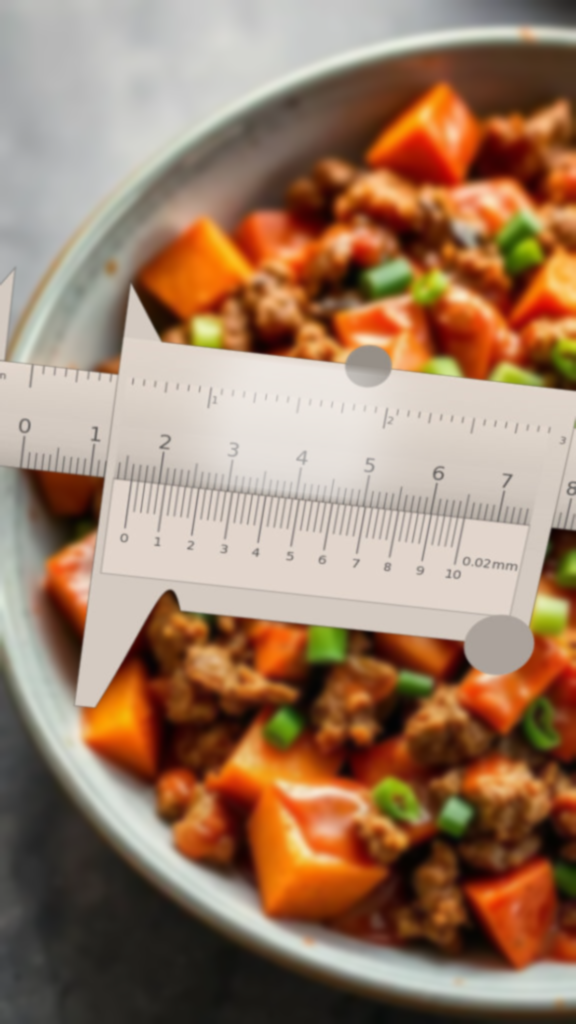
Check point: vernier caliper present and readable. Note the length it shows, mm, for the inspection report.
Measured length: 16.0 mm
